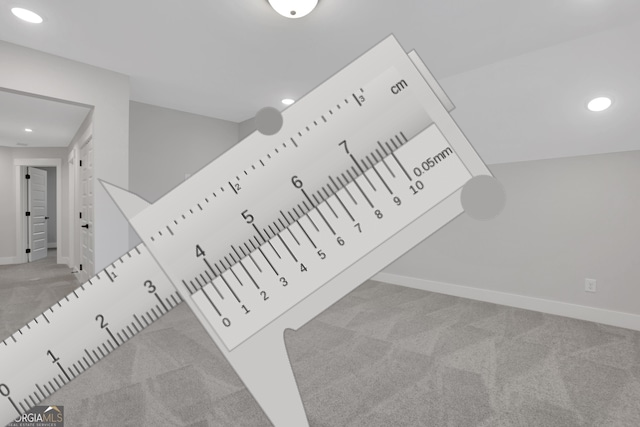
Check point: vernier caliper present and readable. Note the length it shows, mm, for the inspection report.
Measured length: 36.8 mm
